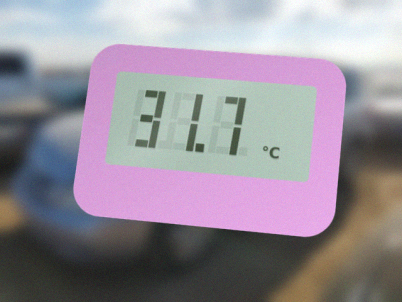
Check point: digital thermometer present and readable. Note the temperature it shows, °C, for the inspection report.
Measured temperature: 31.7 °C
